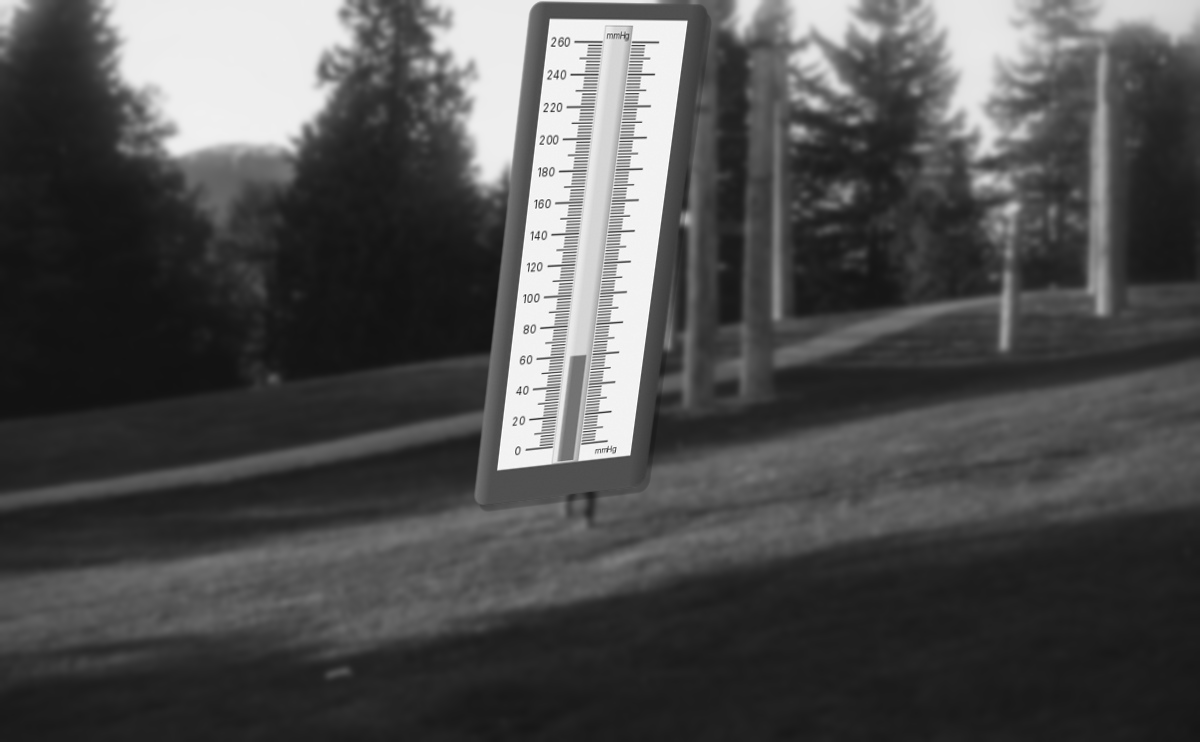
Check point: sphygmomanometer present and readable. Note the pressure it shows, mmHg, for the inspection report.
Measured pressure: 60 mmHg
